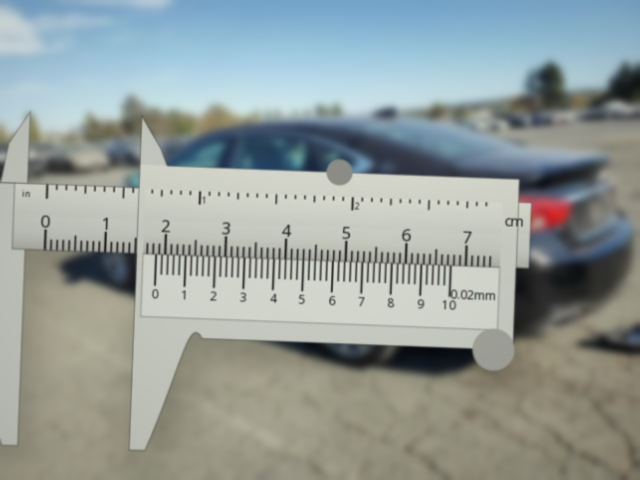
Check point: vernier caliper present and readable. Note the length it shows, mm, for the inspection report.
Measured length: 18.5 mm
